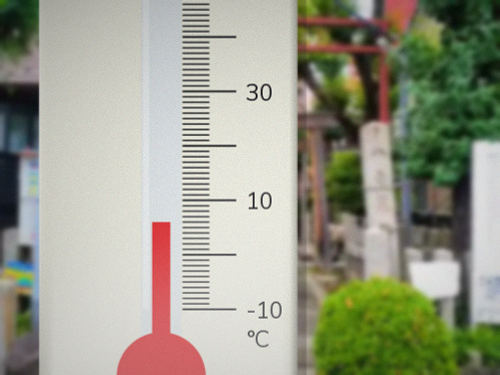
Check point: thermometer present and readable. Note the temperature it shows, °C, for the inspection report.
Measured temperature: 6 °C
